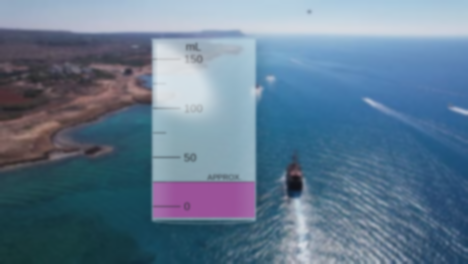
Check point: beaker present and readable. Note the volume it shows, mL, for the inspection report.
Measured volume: 25 mL
